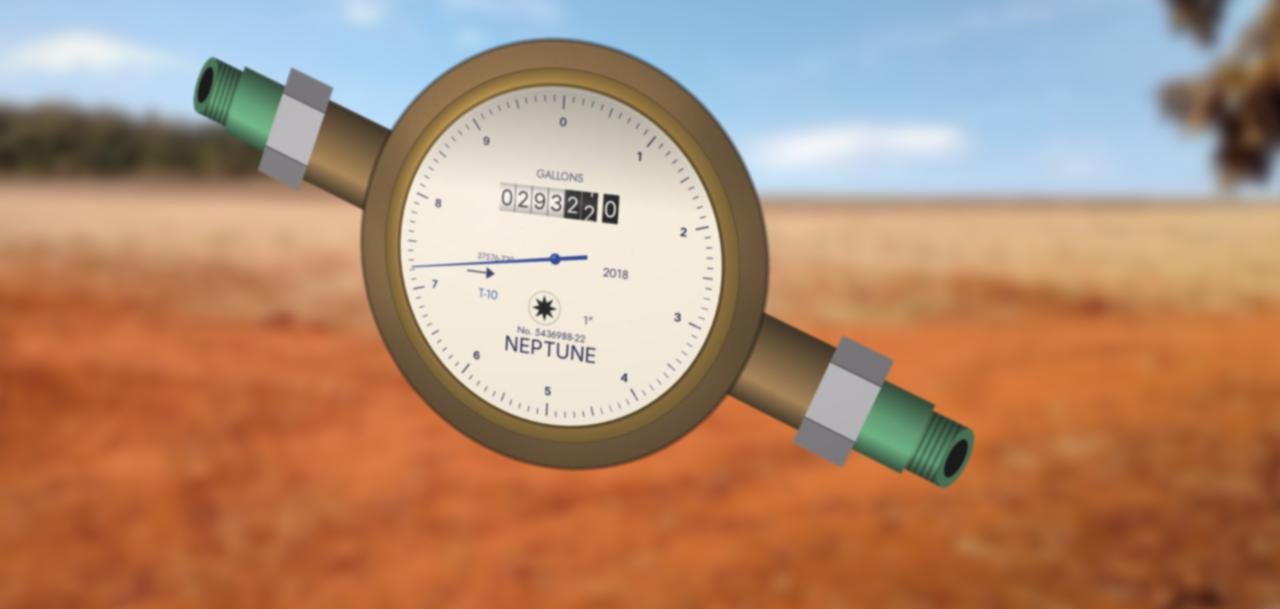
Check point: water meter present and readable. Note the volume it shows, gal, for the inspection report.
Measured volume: 293217.2 gal
